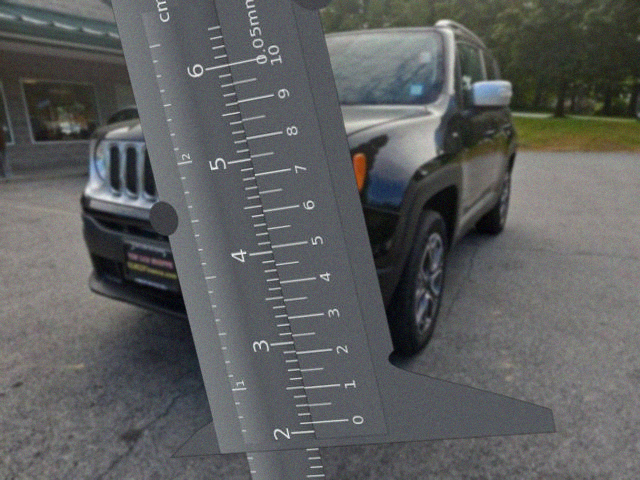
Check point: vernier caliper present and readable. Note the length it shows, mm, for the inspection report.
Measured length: 21.0 mm
